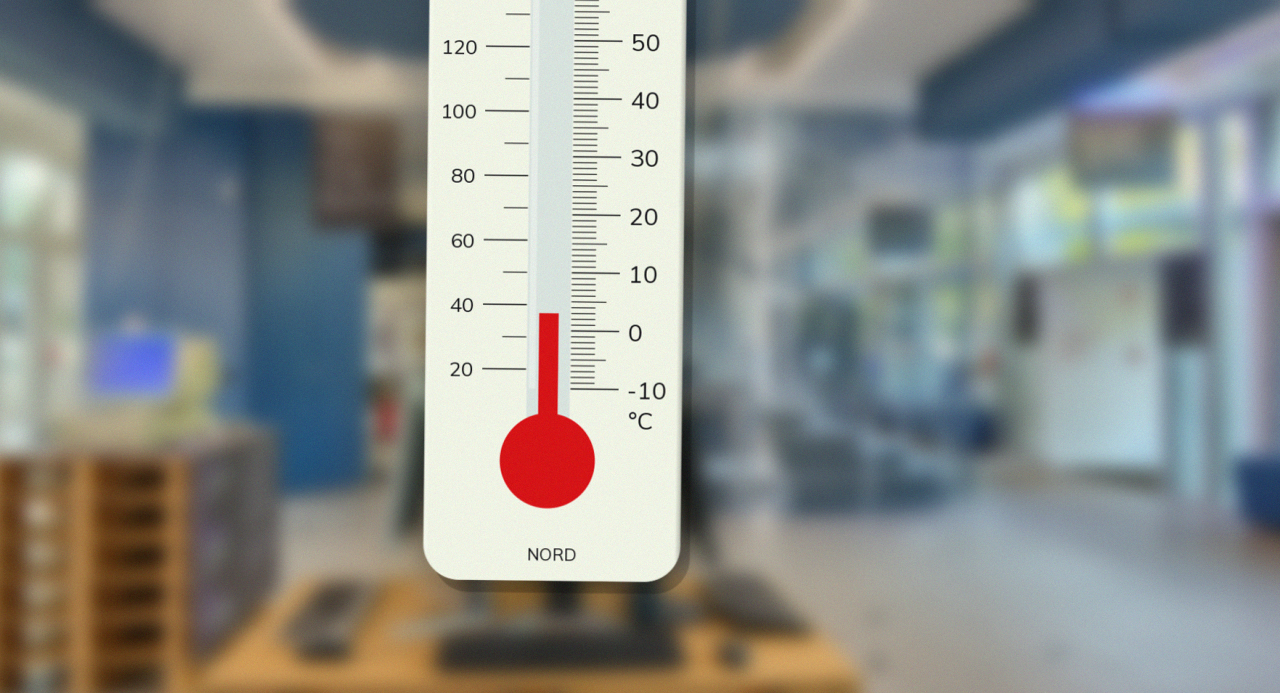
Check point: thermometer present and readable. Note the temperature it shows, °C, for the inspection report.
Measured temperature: 3 °C
